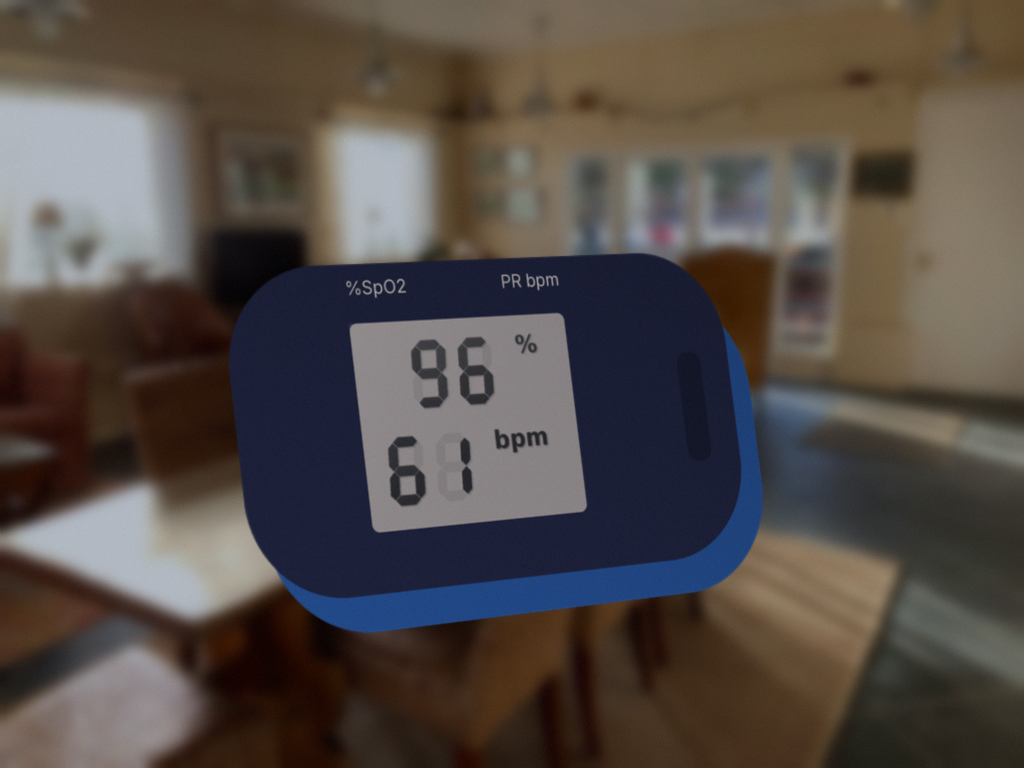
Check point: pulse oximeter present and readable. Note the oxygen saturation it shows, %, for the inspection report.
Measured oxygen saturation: 96 %
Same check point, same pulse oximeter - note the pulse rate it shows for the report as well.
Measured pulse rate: 61 bpm
